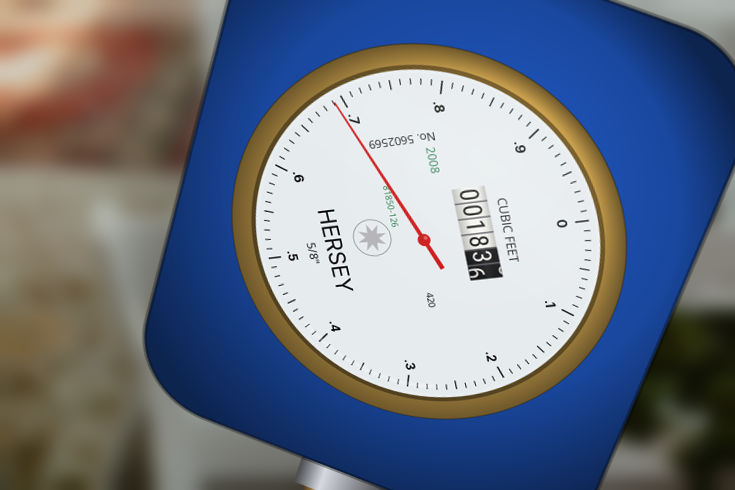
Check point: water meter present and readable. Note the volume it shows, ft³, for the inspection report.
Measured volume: 1835.69 ft³
